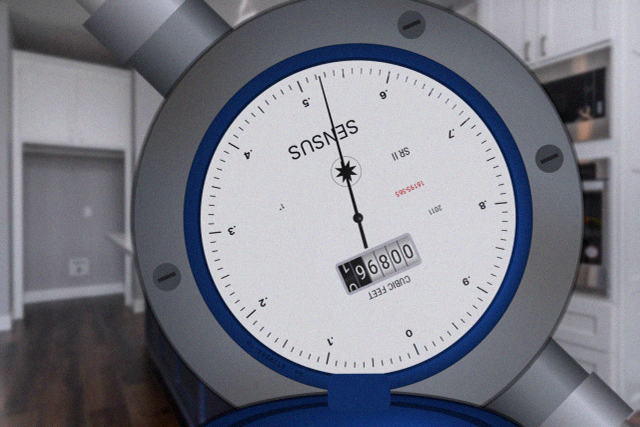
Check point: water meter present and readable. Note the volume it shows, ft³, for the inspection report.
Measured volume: 8960.52 ft³
